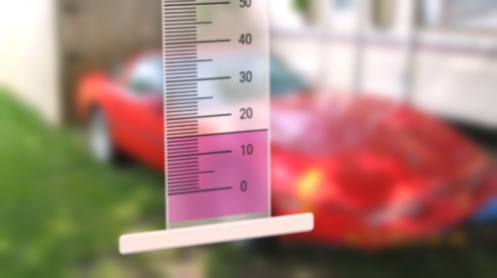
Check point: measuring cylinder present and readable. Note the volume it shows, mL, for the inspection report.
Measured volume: 15 mL
